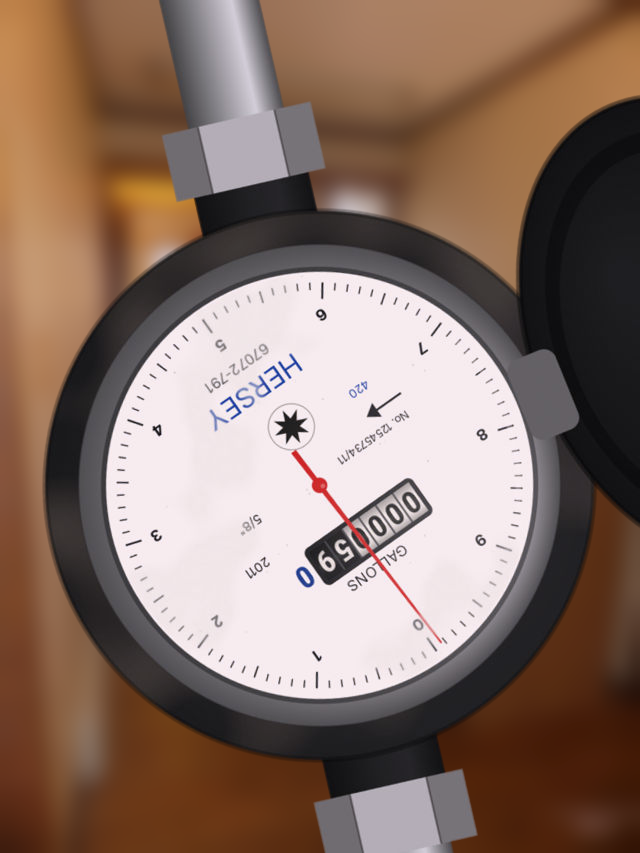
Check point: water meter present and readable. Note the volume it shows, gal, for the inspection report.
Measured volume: 589.9 gal
